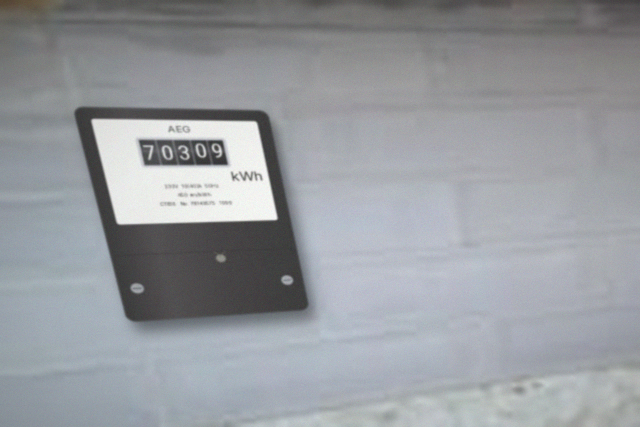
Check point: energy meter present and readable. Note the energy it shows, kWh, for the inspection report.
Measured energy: 70309 kWh
